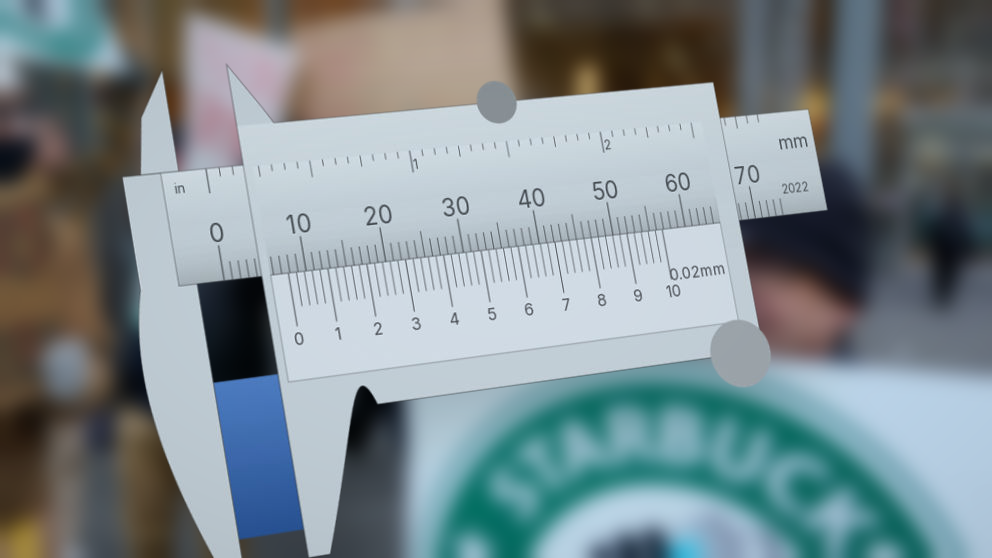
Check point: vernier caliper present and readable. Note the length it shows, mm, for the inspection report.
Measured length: 7.8 mm
